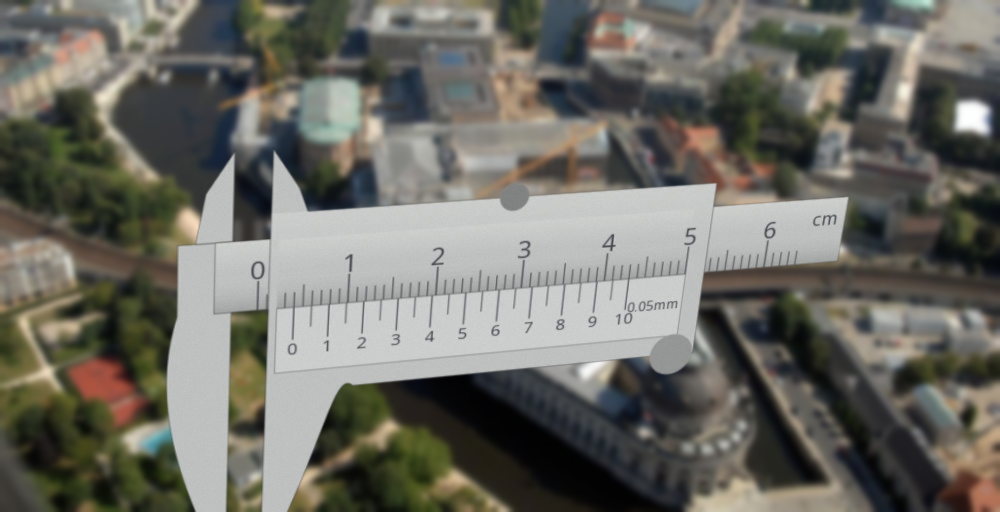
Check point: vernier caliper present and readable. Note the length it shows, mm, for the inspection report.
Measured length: 4.0 mm
